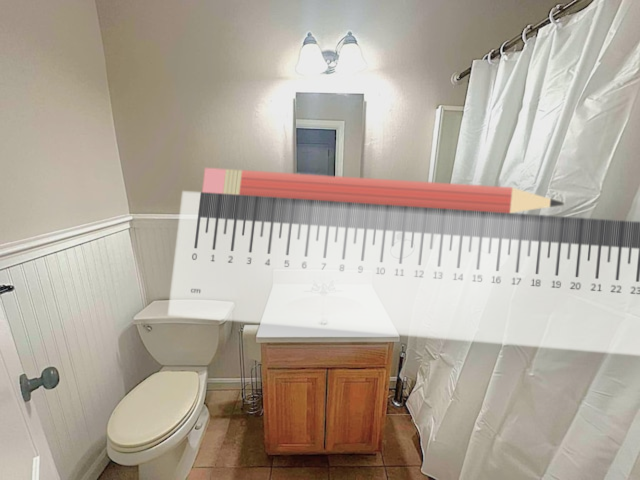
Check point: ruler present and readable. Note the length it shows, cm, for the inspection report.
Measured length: 19 cm
